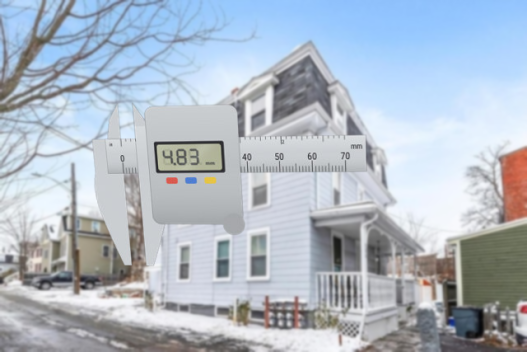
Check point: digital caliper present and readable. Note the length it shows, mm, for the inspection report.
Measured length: 4.83 mm
